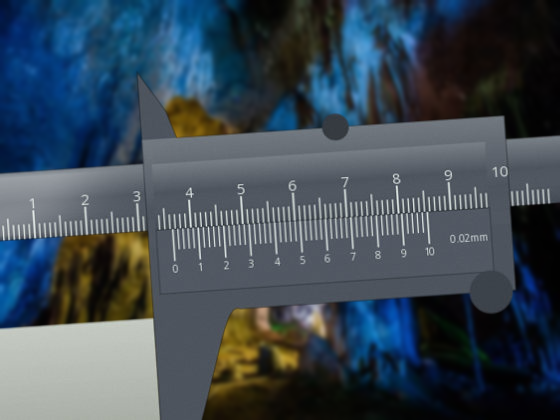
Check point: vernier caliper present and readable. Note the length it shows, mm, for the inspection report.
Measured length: 36.5 mm
